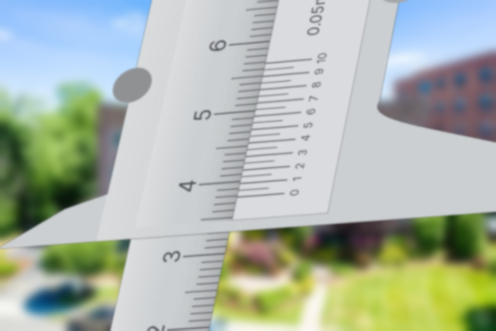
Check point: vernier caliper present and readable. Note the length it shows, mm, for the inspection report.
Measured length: 37.8 mm
